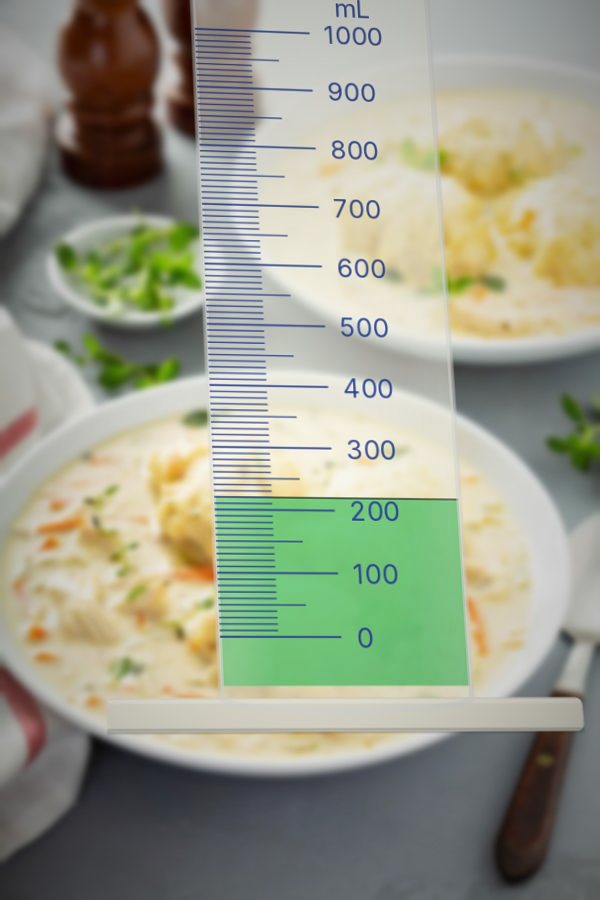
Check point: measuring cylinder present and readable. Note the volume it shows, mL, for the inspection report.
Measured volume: 220 mL
